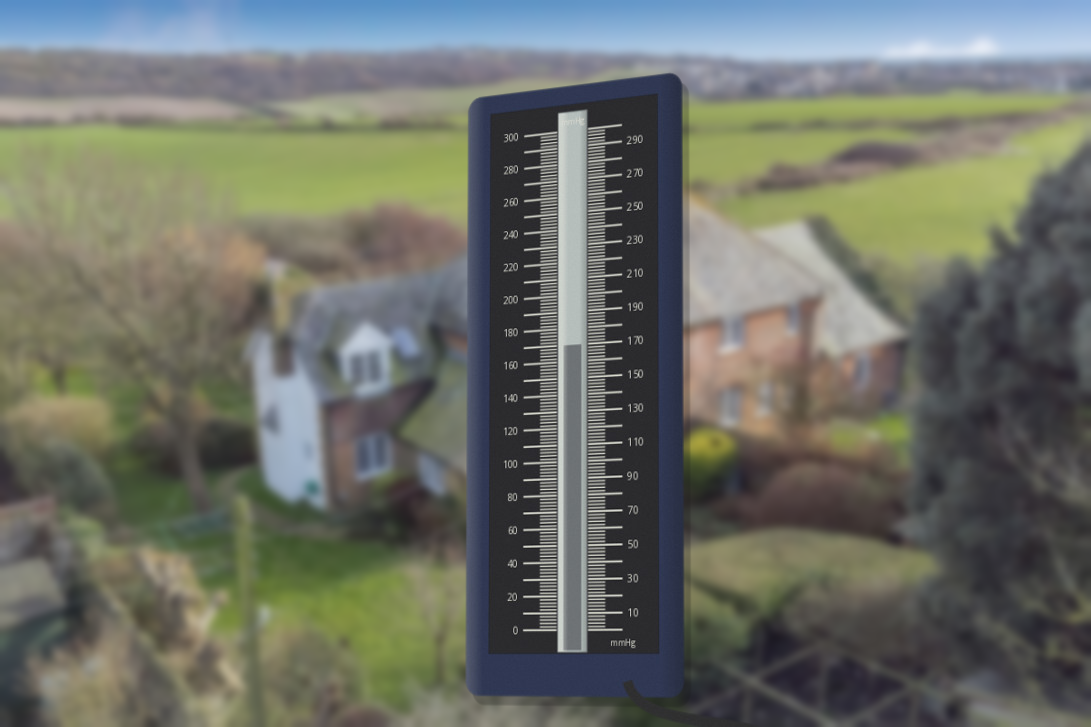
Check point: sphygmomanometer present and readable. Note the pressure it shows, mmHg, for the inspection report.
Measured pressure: 170 mmHg
